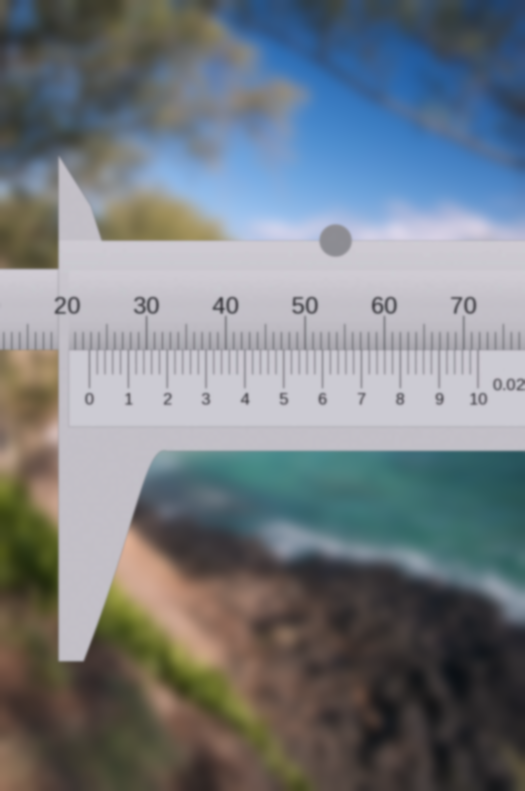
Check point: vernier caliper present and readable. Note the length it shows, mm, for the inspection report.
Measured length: 22.8 mm
